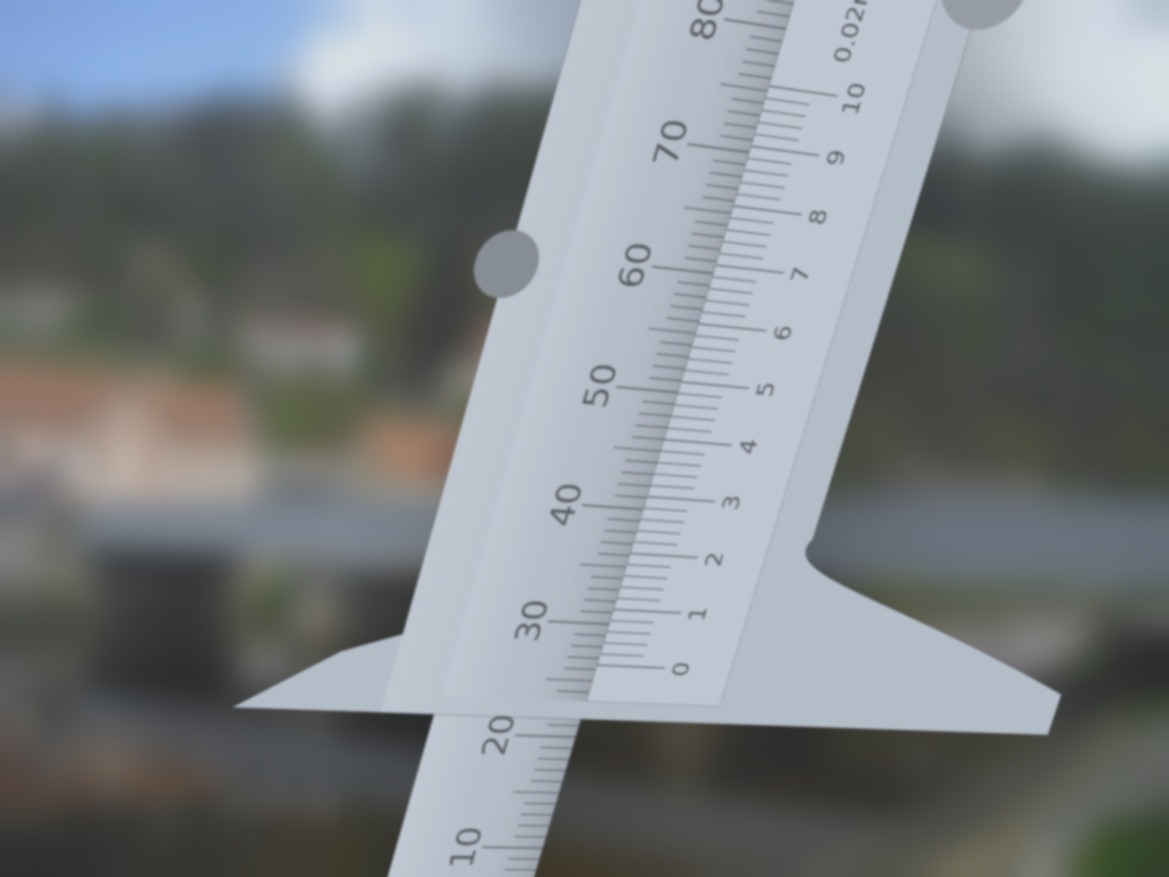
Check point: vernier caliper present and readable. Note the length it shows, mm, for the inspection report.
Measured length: 26.4 mm
